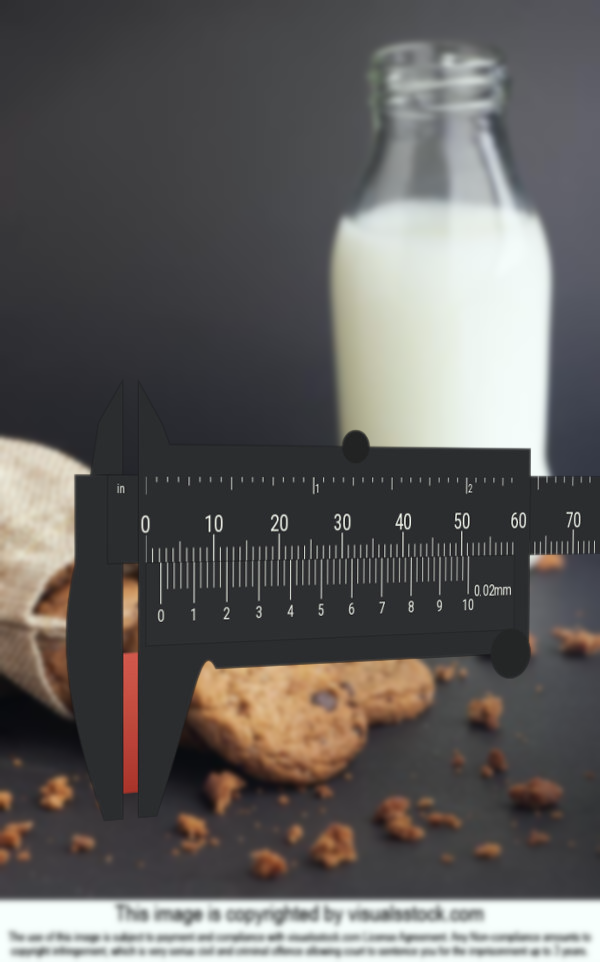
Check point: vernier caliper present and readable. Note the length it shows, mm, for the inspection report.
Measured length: 2.2 mm
